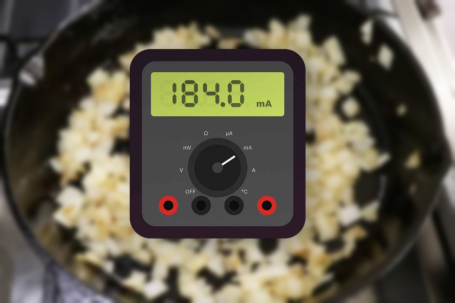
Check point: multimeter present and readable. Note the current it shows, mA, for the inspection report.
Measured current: 184.0 mA
